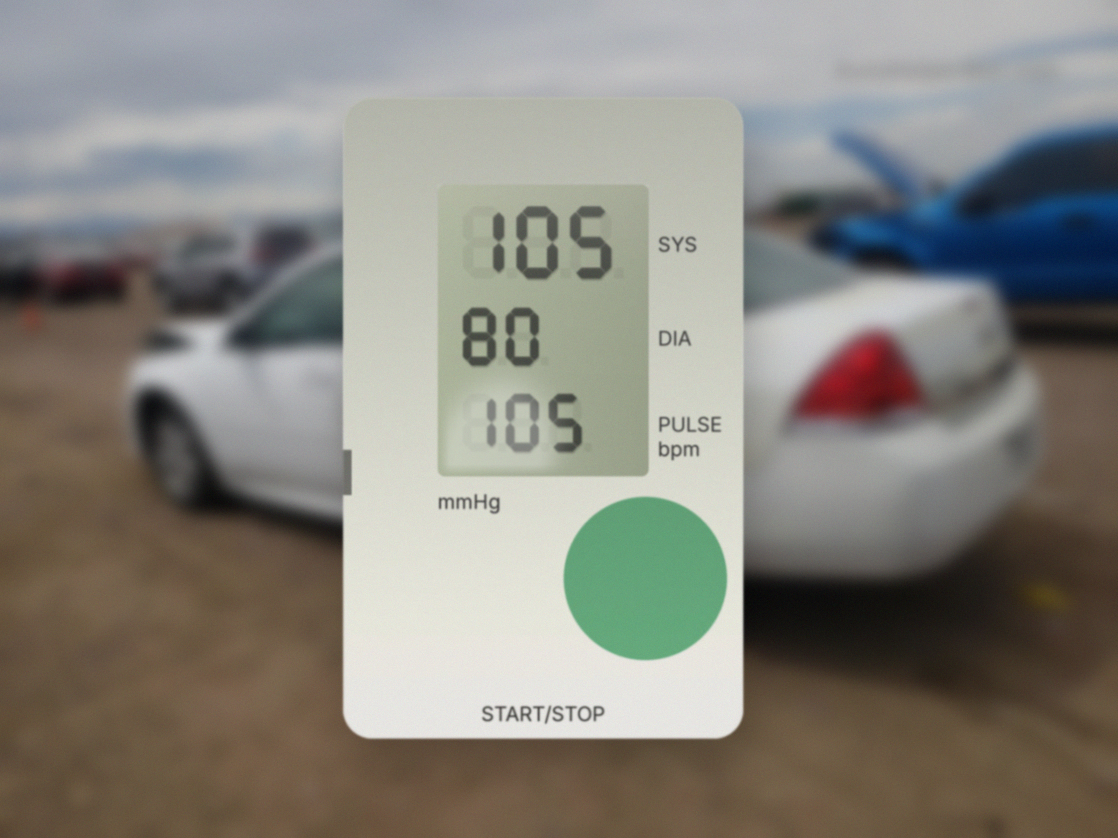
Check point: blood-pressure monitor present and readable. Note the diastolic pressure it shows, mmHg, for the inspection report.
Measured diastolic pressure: 80 mmHg
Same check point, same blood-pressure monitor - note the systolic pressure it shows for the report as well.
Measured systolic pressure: 105 mmHg
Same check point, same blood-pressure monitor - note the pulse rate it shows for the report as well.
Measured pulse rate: 105 bpm
